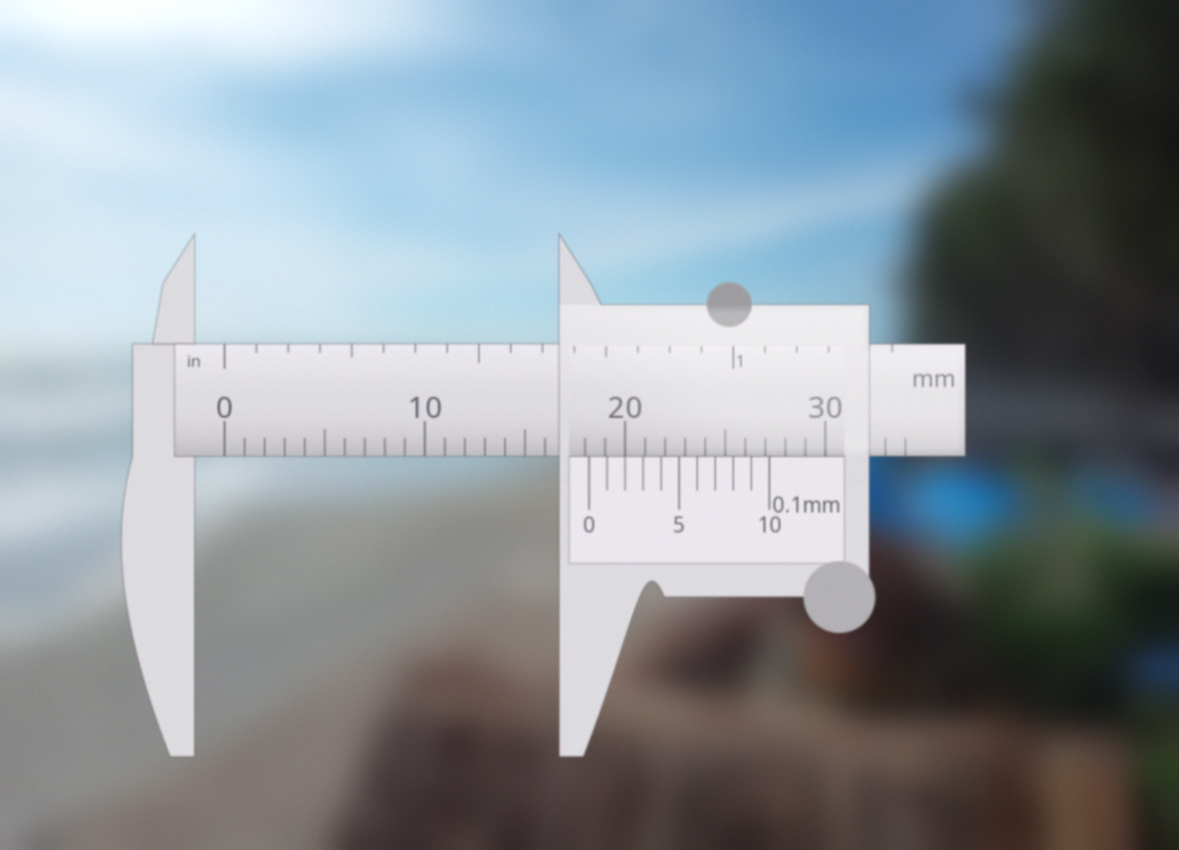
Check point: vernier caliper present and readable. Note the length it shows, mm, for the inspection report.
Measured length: 18.2 mm
